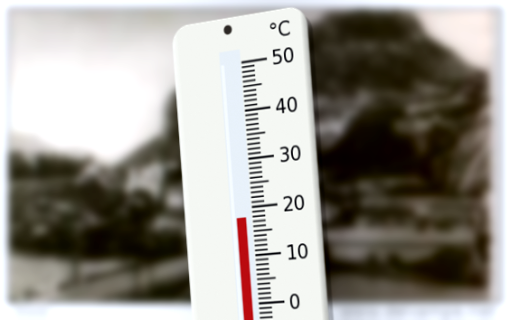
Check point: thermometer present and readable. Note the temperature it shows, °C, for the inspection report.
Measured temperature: 18 °C
